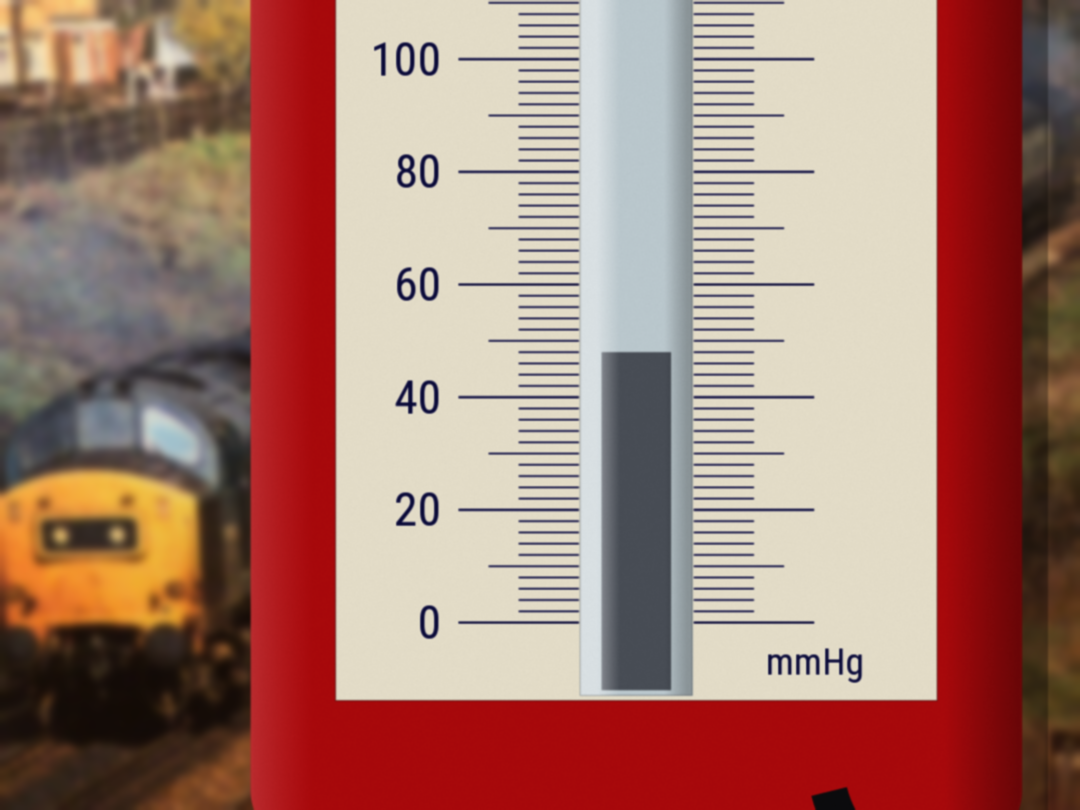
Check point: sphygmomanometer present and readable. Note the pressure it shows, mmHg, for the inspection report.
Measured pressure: 48 mmHg
